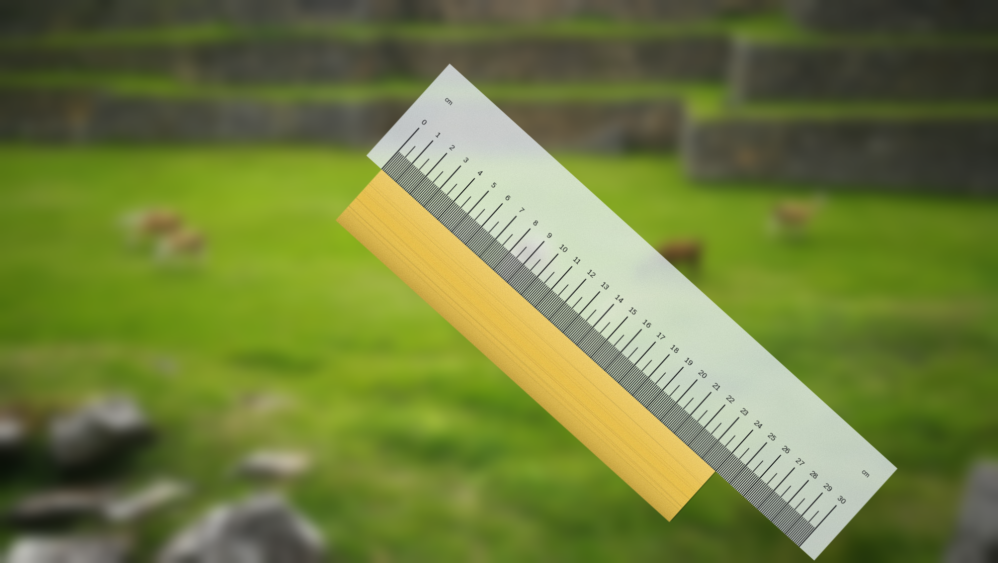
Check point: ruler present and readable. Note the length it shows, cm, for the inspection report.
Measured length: 24 cm
